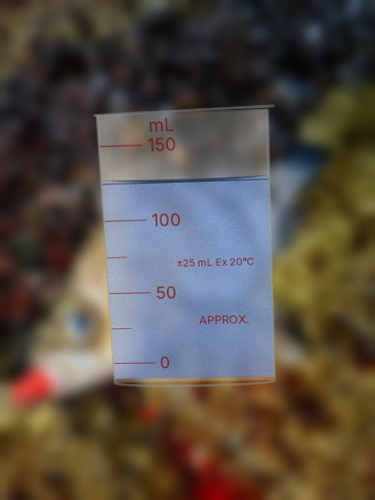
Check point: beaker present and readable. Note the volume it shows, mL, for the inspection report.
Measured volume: 125 mL
